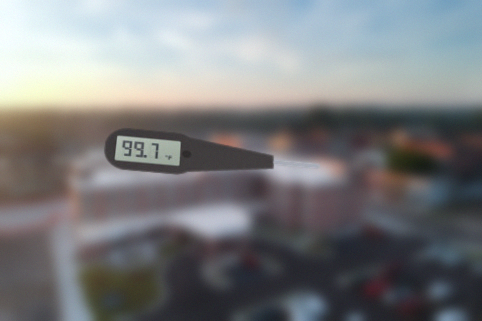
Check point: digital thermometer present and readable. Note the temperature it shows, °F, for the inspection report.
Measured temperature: 99.7 °F
